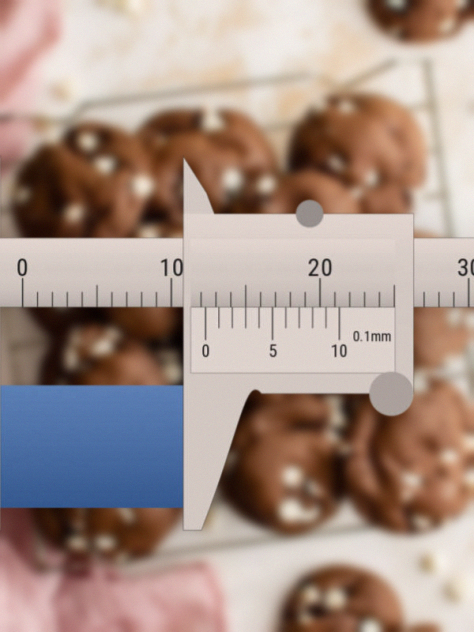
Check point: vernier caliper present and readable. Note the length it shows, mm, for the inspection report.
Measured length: 12.3 mm
